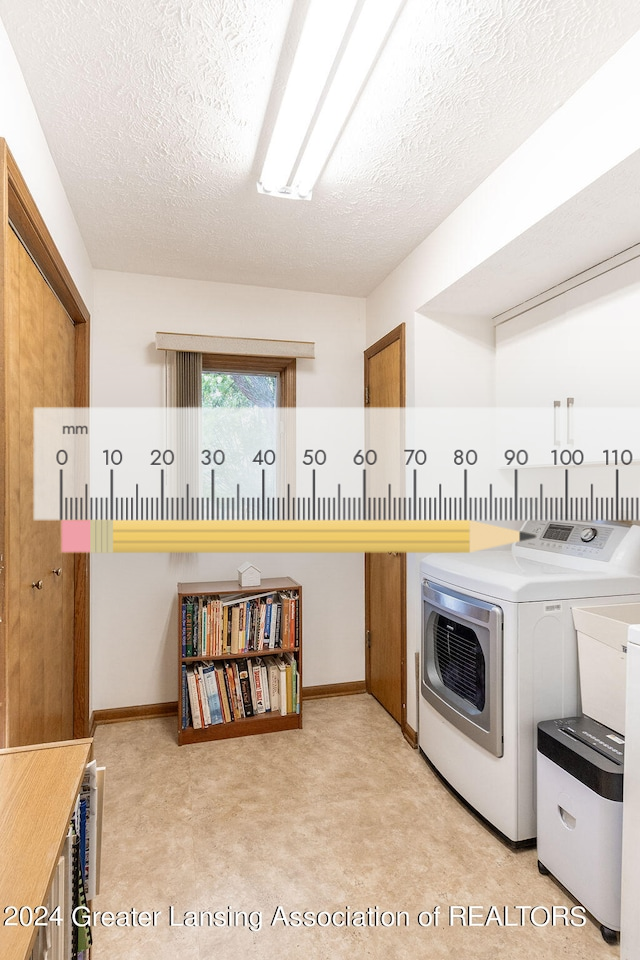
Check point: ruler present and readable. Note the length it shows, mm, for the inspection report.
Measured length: 94 mm
